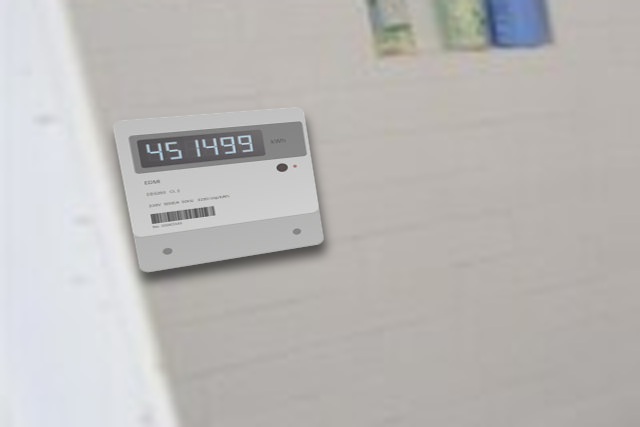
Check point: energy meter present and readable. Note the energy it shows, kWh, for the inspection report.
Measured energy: 451499 kWh
